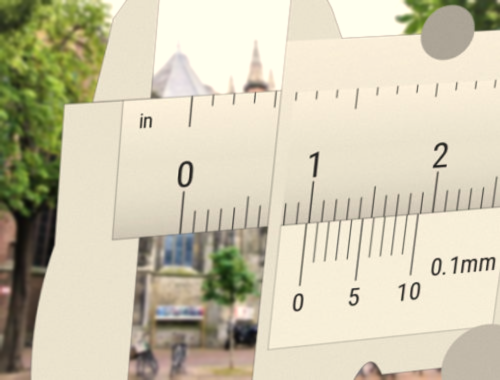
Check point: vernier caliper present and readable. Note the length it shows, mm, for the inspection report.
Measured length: 9.8 mm
